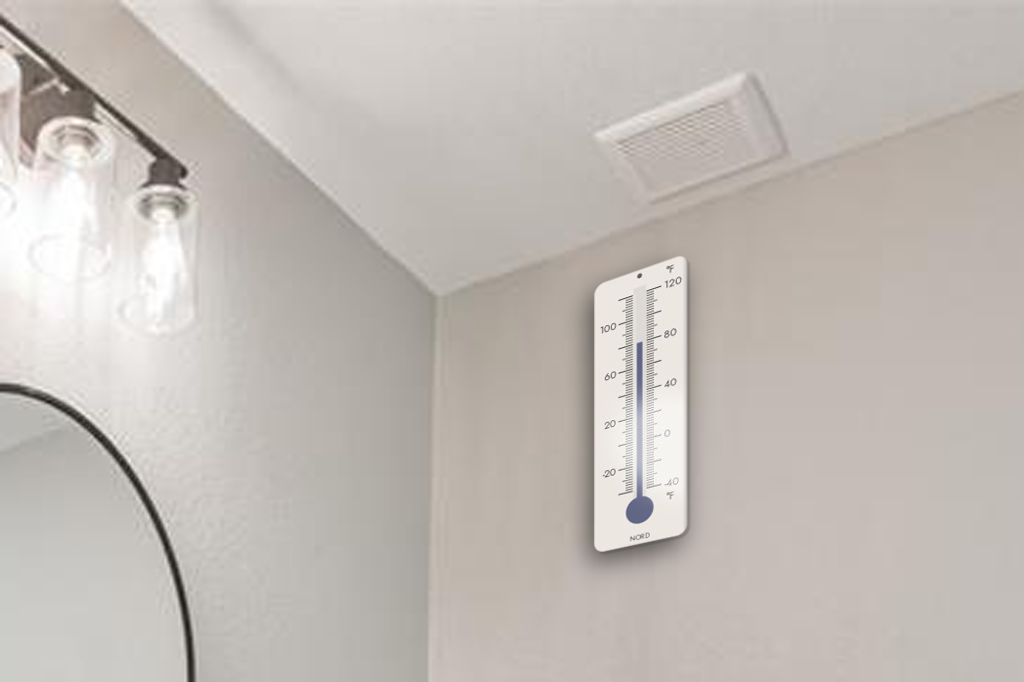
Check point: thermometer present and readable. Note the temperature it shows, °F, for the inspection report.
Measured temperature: 80 °F
